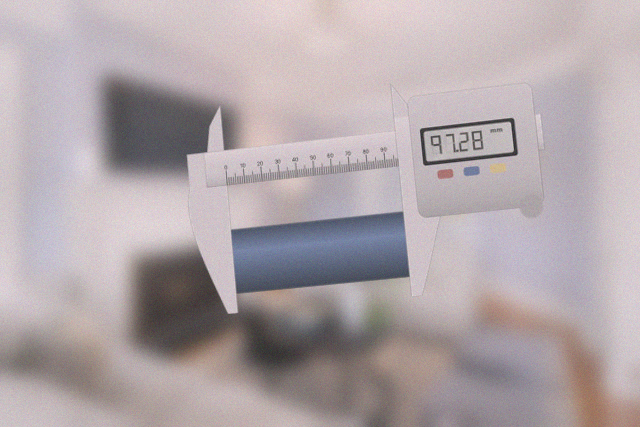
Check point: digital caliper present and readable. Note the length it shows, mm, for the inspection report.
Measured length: 97.28 mm
